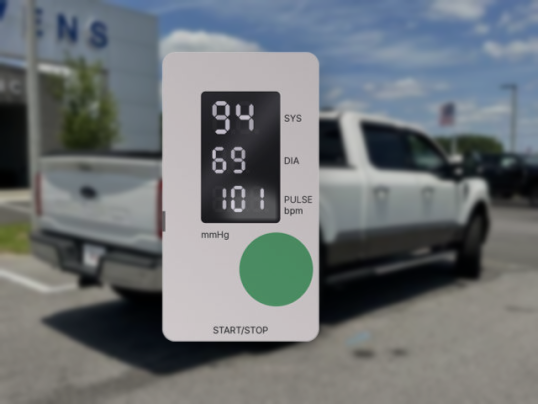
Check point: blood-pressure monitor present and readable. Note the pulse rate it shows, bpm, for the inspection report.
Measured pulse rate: 101 bpm
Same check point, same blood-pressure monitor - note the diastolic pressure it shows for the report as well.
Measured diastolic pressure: 69 mmHg
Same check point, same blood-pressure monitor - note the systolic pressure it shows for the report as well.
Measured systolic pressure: 94 mmHg
